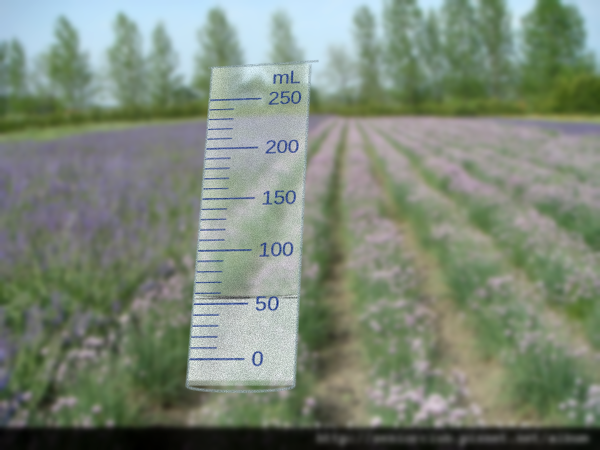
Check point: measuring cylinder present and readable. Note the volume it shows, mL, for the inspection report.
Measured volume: 55 mL
